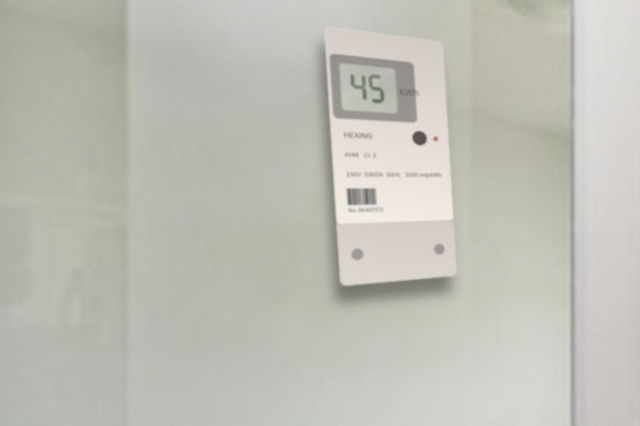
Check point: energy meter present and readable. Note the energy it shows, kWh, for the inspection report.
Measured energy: 45 kWh
